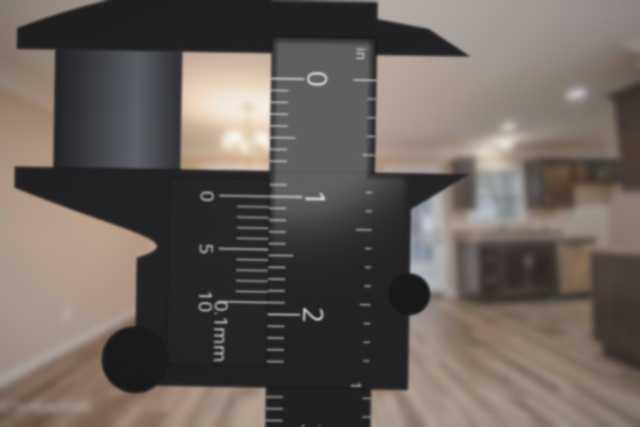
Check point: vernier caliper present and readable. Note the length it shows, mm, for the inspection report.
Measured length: 10.0 mm
